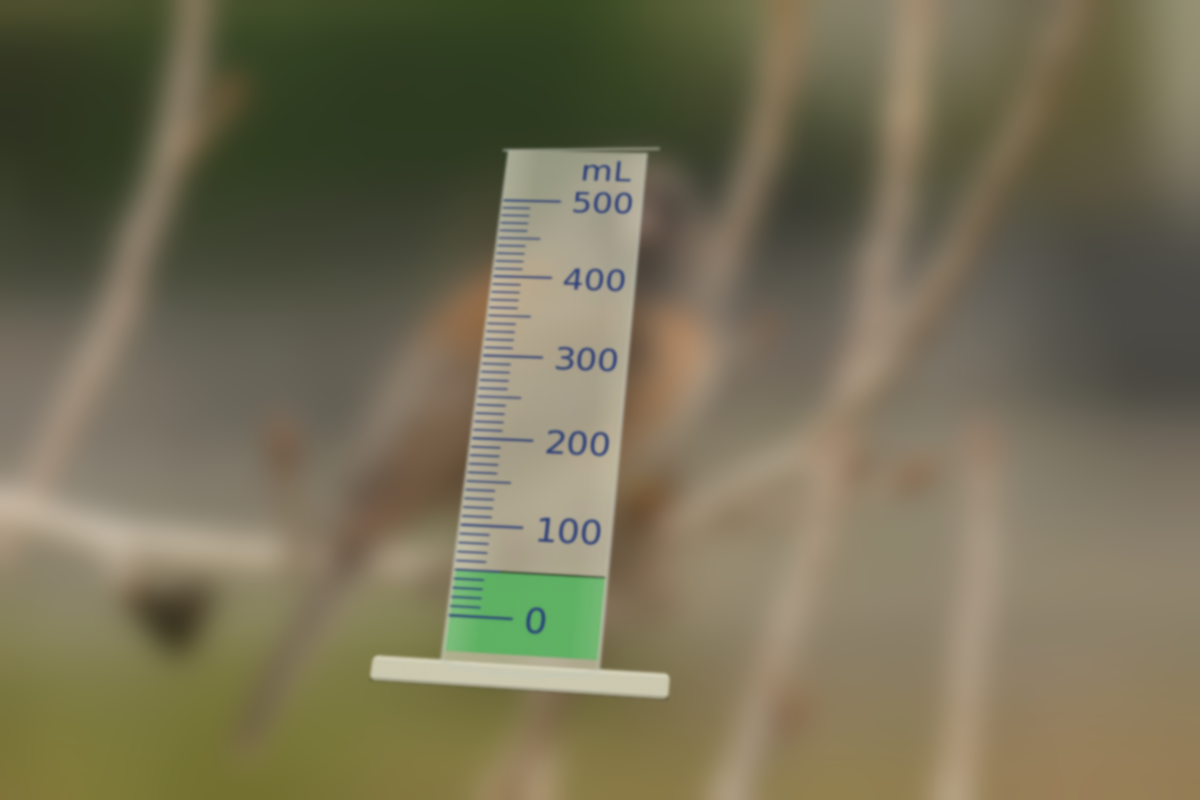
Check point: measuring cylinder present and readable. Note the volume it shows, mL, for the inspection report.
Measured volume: 50 mL
